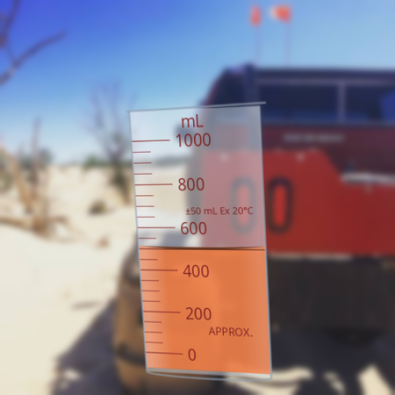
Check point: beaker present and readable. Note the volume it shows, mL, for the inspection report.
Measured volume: 500 mL
